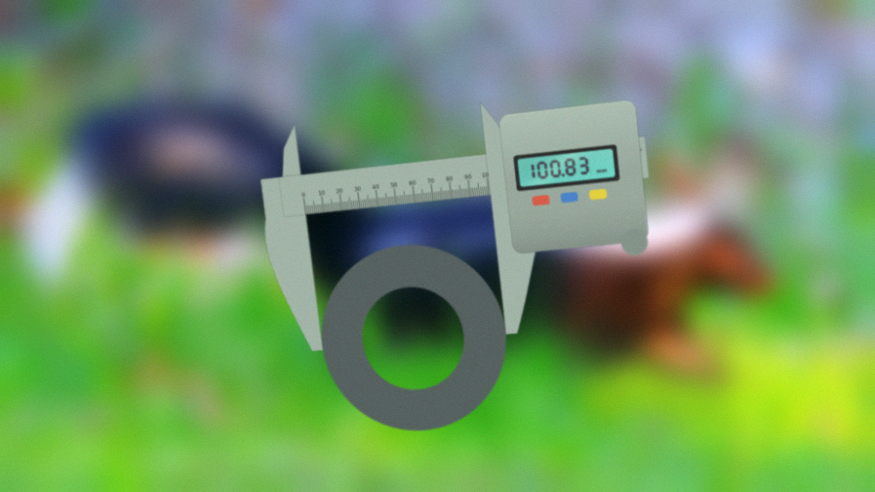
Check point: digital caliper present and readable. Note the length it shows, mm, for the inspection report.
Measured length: 100.83 mm
